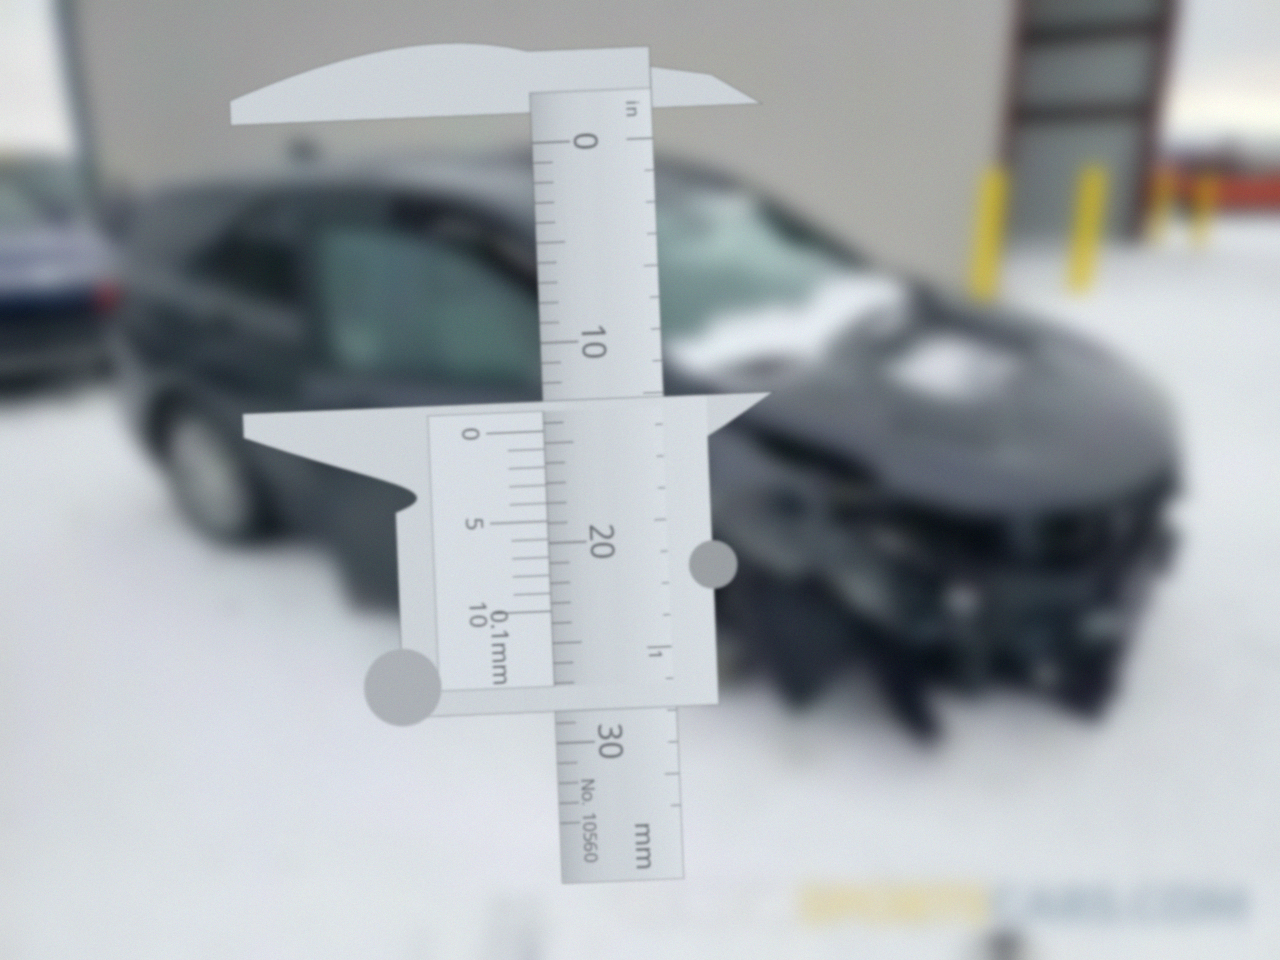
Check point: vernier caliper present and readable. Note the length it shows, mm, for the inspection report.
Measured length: 14.4 mm
